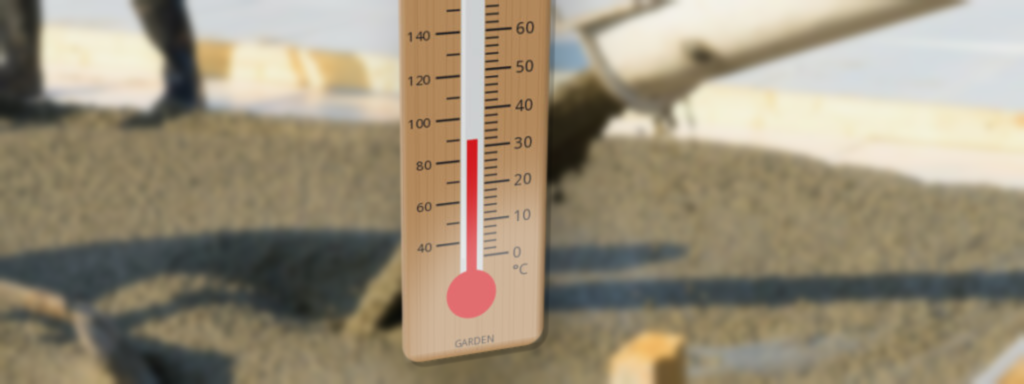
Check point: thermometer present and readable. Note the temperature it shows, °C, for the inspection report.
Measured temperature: 32 °C
